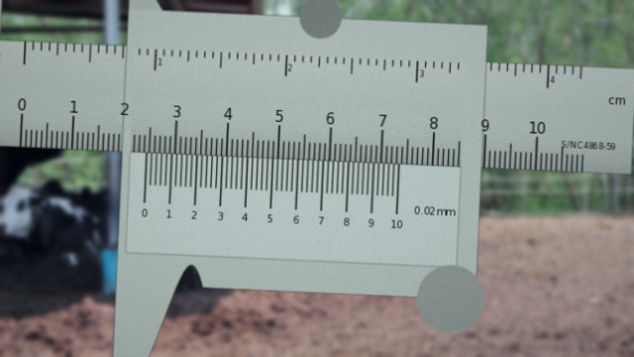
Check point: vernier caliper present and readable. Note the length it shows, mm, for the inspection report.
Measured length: 24.5 mm
